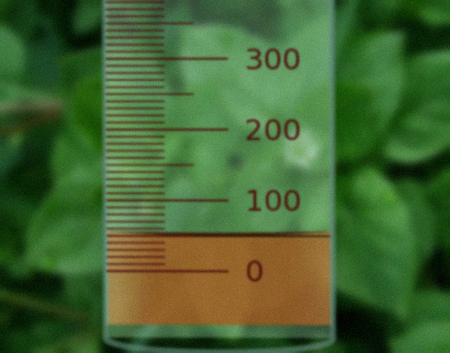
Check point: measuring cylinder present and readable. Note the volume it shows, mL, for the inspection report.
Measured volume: 50 mL
